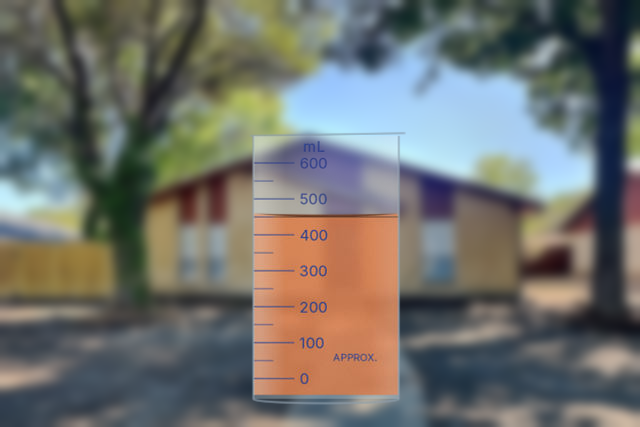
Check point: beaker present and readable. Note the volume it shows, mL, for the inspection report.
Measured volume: 450 mL
